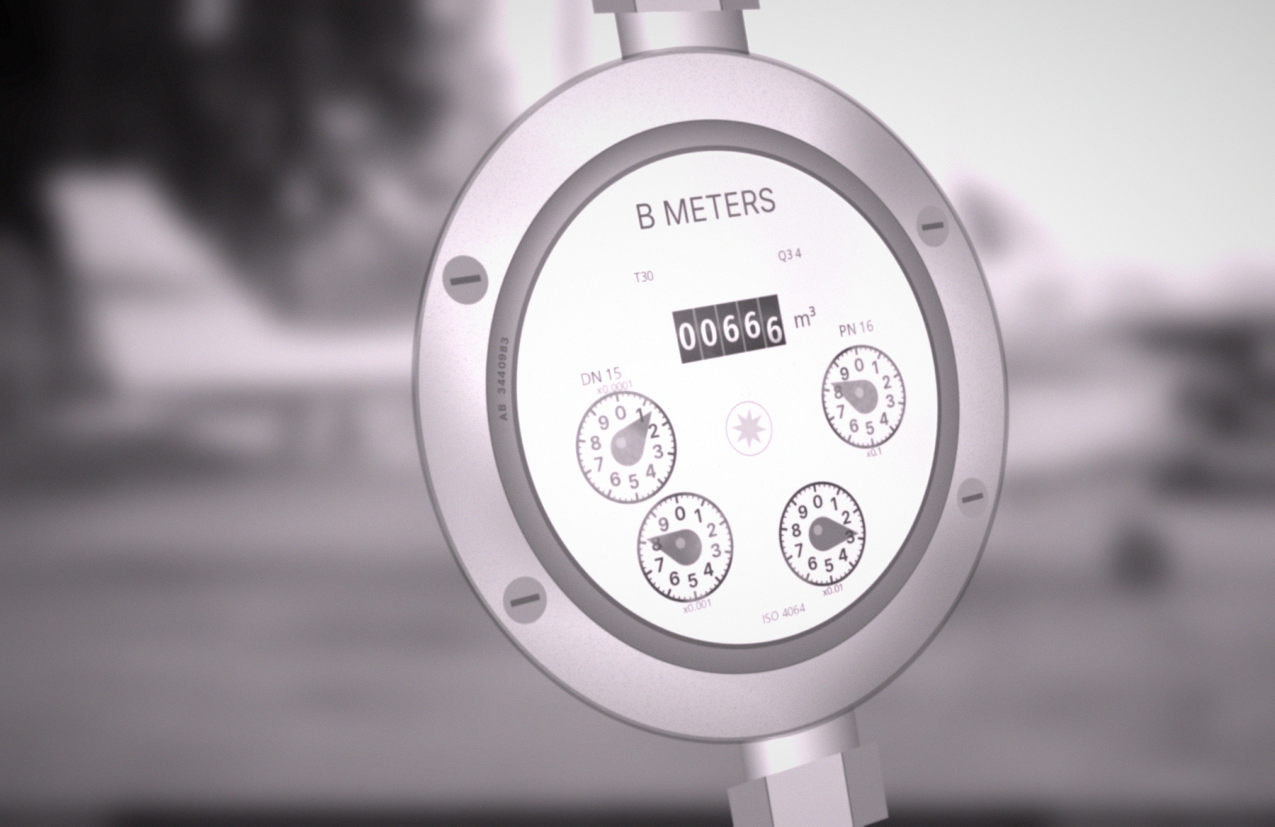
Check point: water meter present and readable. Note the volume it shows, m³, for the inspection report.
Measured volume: 665.8281 m³
